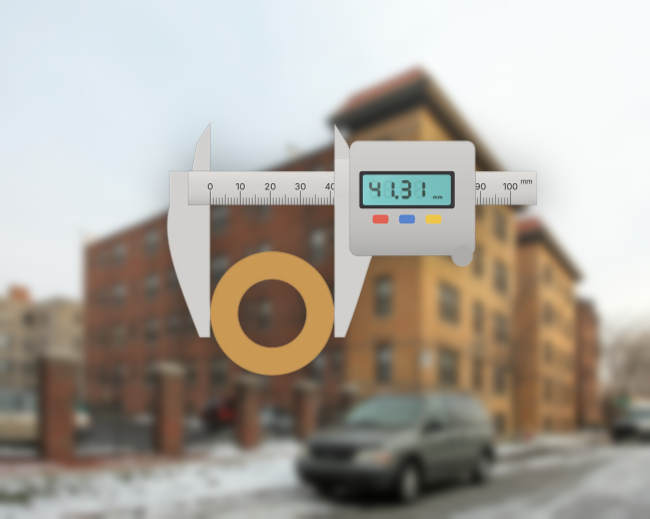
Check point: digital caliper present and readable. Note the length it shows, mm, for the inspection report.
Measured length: 41.31 mm
